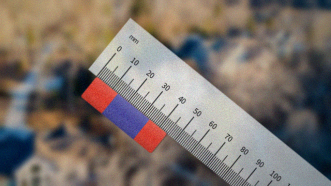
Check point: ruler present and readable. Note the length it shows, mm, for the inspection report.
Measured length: 45 mm
